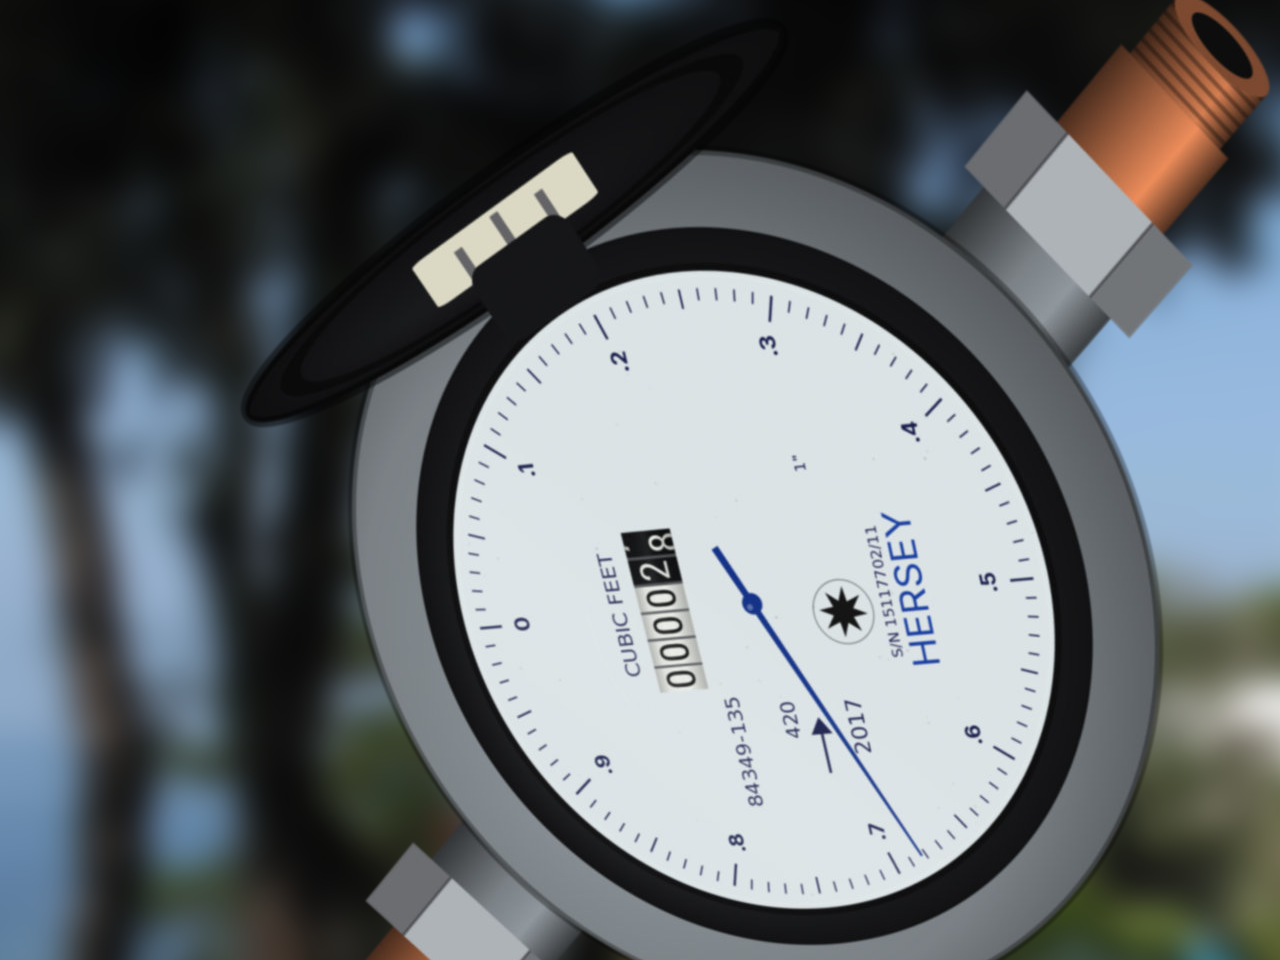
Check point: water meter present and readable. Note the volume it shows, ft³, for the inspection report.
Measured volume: 27.68 ft³
